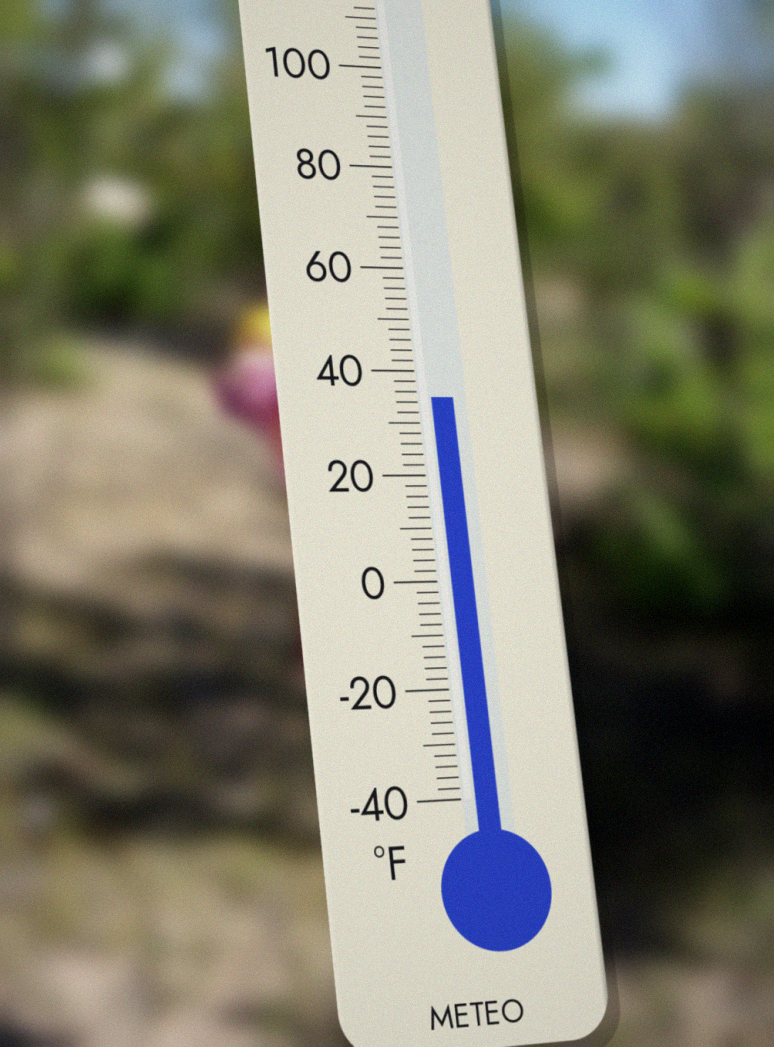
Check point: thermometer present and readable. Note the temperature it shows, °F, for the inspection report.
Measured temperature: 35 °F
